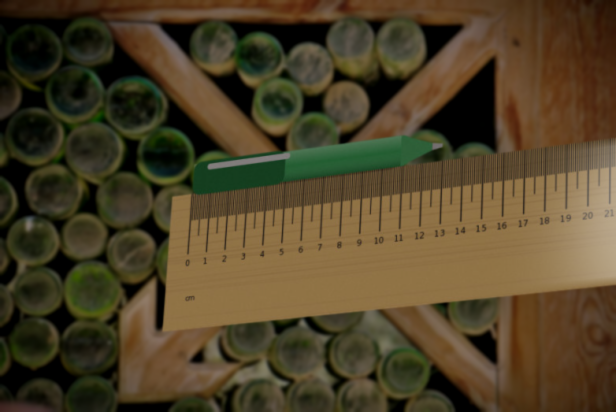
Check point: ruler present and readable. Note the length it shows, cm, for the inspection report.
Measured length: 13 cm
